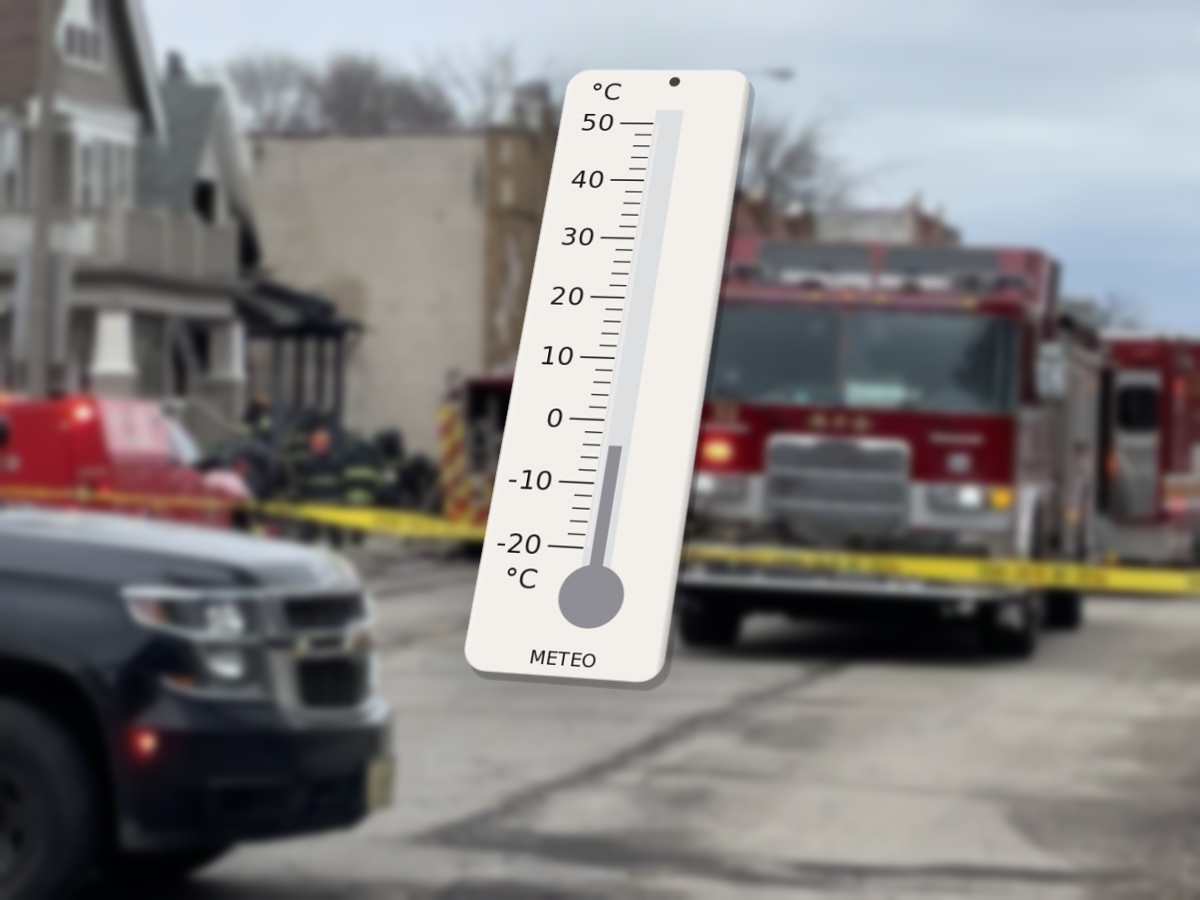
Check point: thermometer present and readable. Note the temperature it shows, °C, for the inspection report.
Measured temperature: -4 °C
